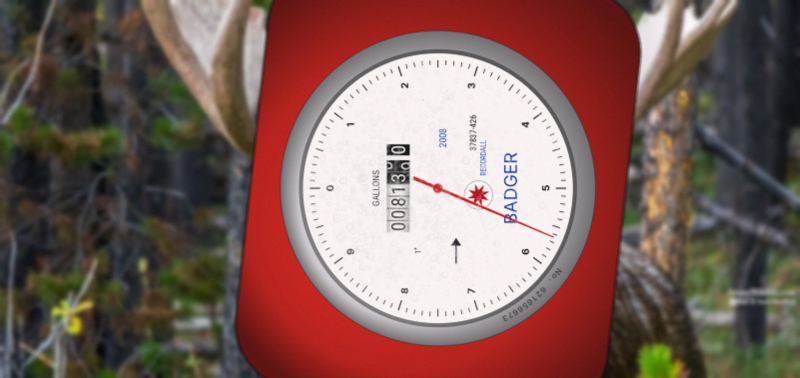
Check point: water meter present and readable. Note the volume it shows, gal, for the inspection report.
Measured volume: 81385.6 gal
